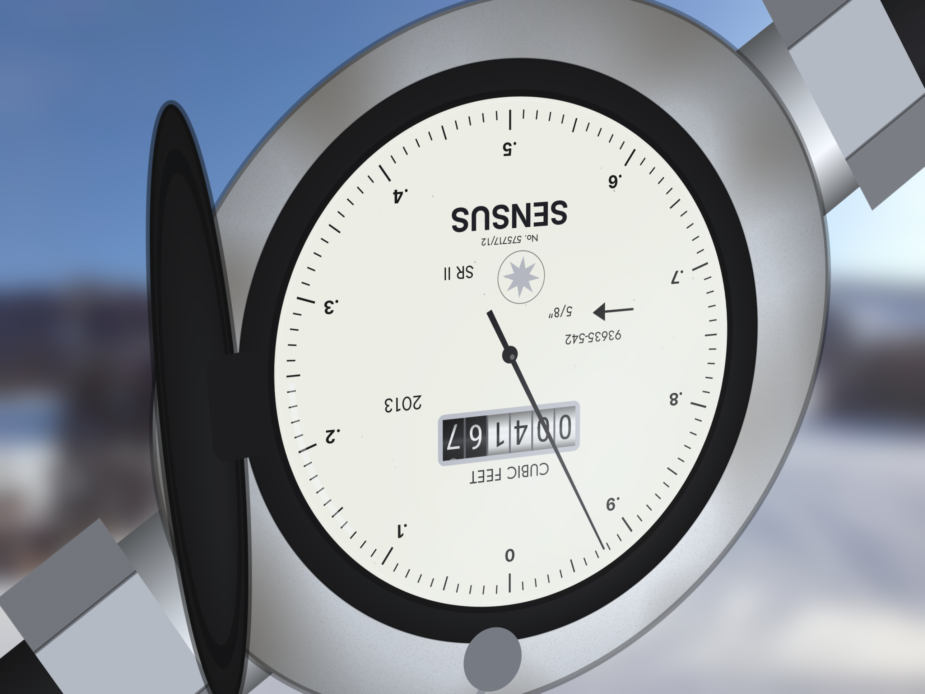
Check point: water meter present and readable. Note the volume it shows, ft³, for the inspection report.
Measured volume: 4166.92 ft³
